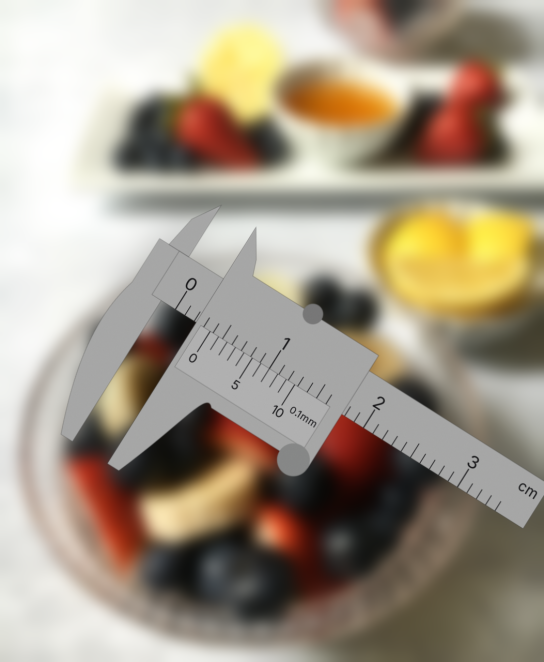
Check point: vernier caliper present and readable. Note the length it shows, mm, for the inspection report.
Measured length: 3.7 mm
